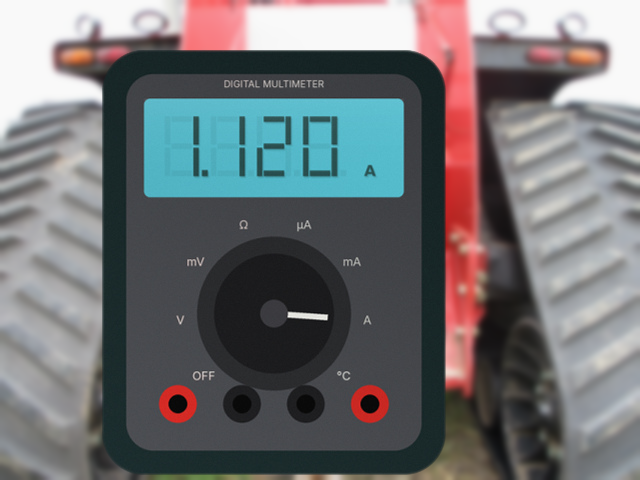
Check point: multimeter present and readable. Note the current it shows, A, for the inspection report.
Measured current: 1.120 A
